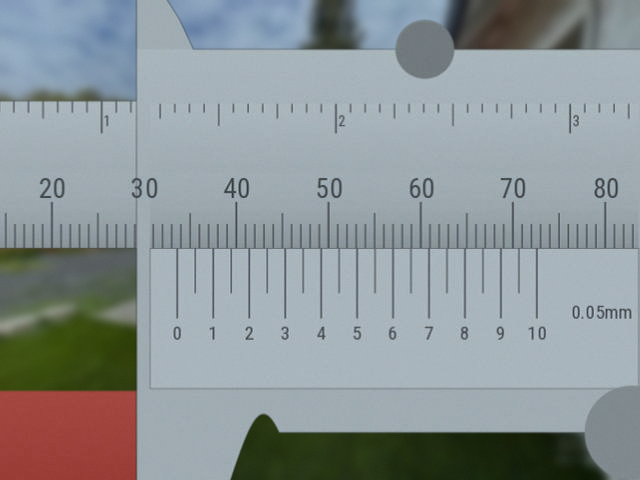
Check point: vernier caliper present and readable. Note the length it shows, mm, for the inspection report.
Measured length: 33.6 mm
